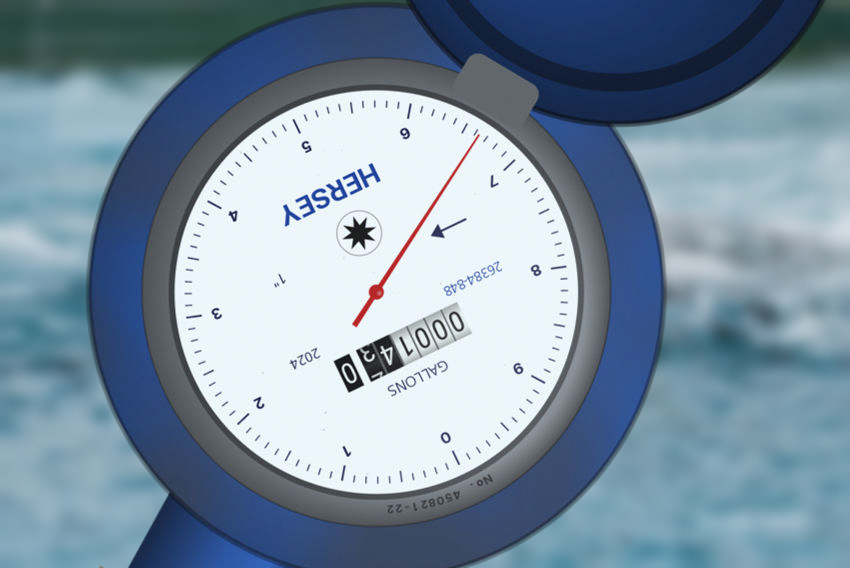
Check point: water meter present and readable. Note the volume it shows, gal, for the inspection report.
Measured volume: 1426.6 gal
